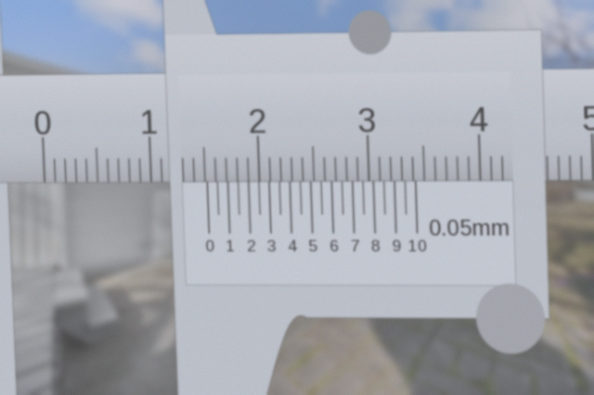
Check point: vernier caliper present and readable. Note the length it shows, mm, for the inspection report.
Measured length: 15.2 mm
